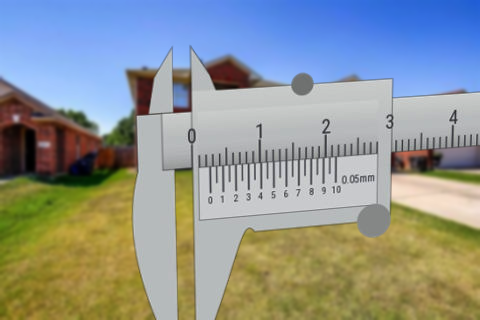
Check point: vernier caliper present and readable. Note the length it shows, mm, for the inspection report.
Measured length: 2.6 mm
